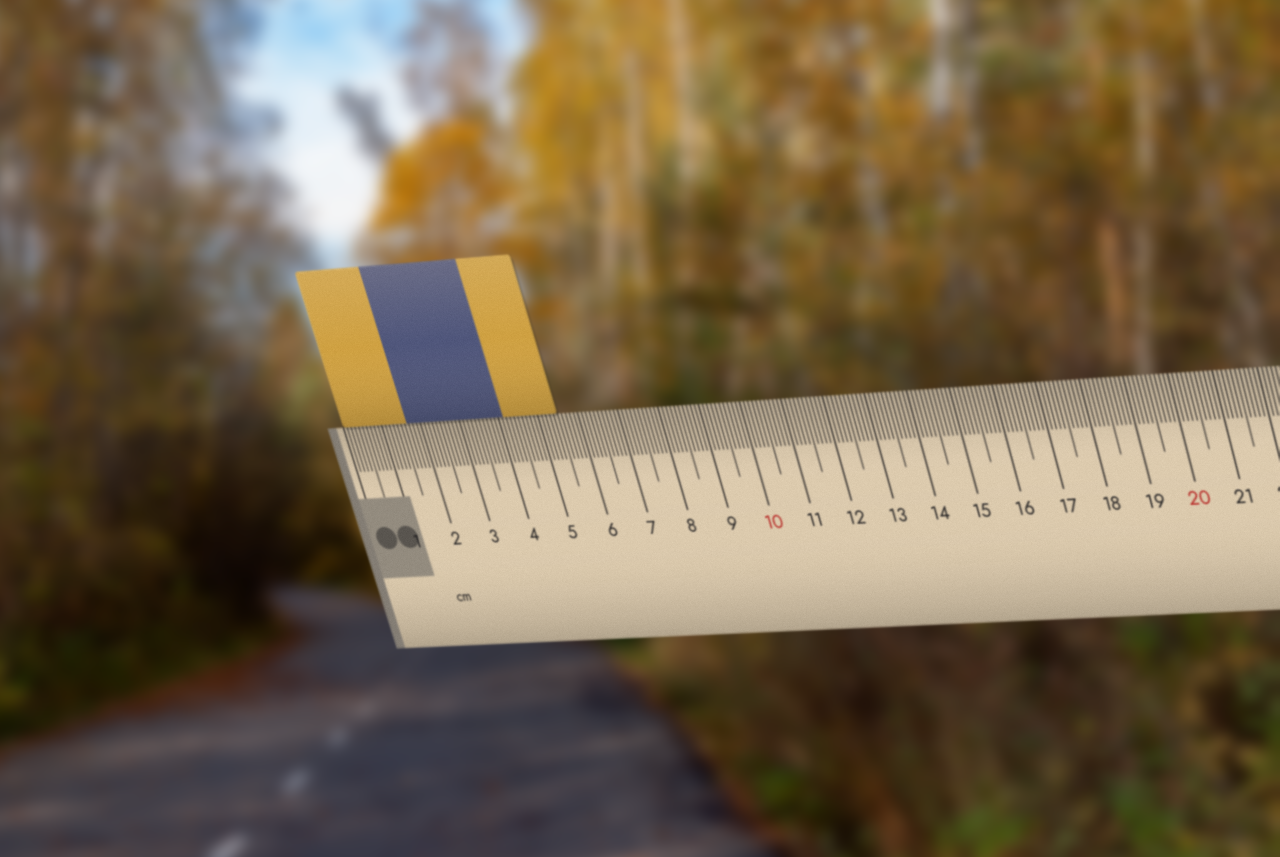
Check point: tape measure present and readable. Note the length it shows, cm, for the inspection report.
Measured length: 5.5 cm
